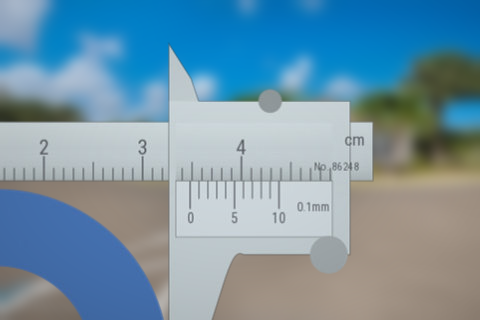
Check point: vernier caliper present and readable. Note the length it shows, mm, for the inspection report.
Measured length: 34.8 mm
